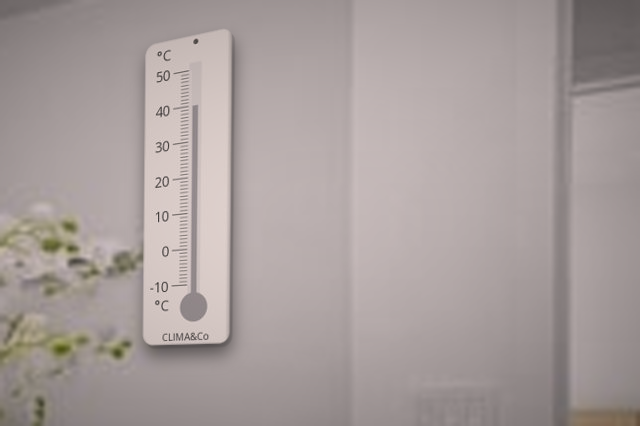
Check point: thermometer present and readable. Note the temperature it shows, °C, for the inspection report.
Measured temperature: 40 °C
